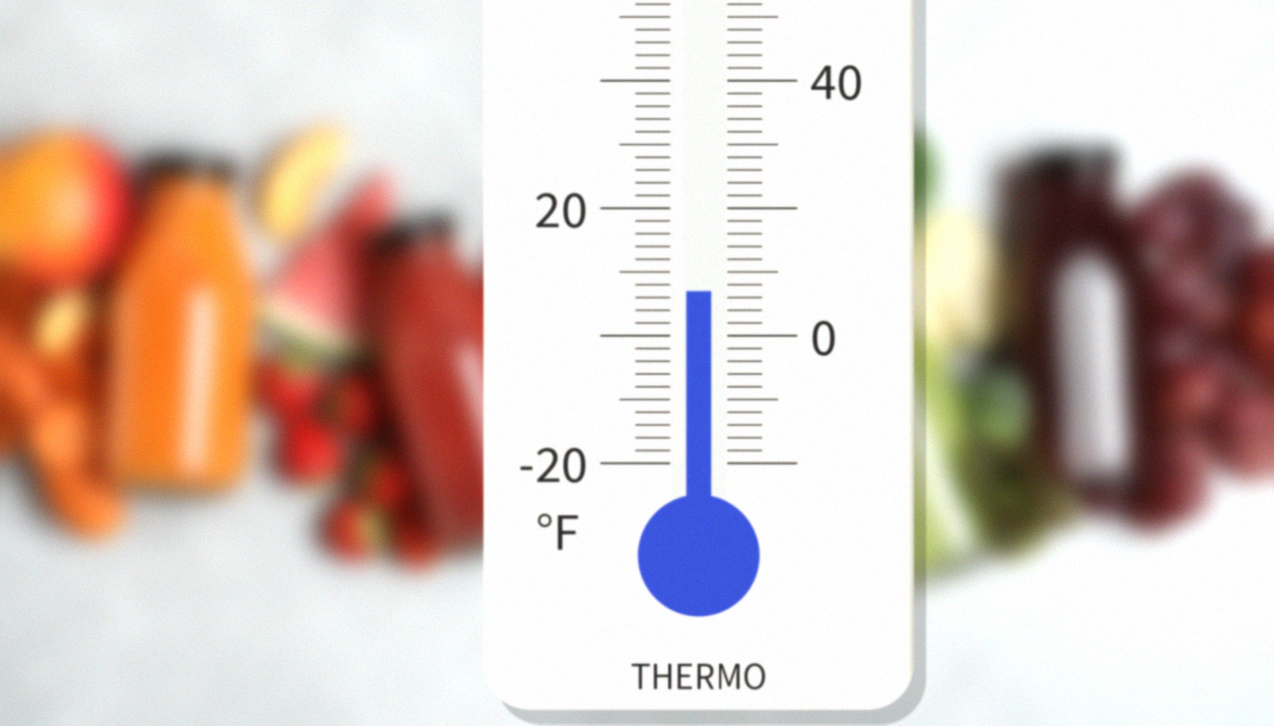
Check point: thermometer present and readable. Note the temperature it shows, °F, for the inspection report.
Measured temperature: 7 °F
